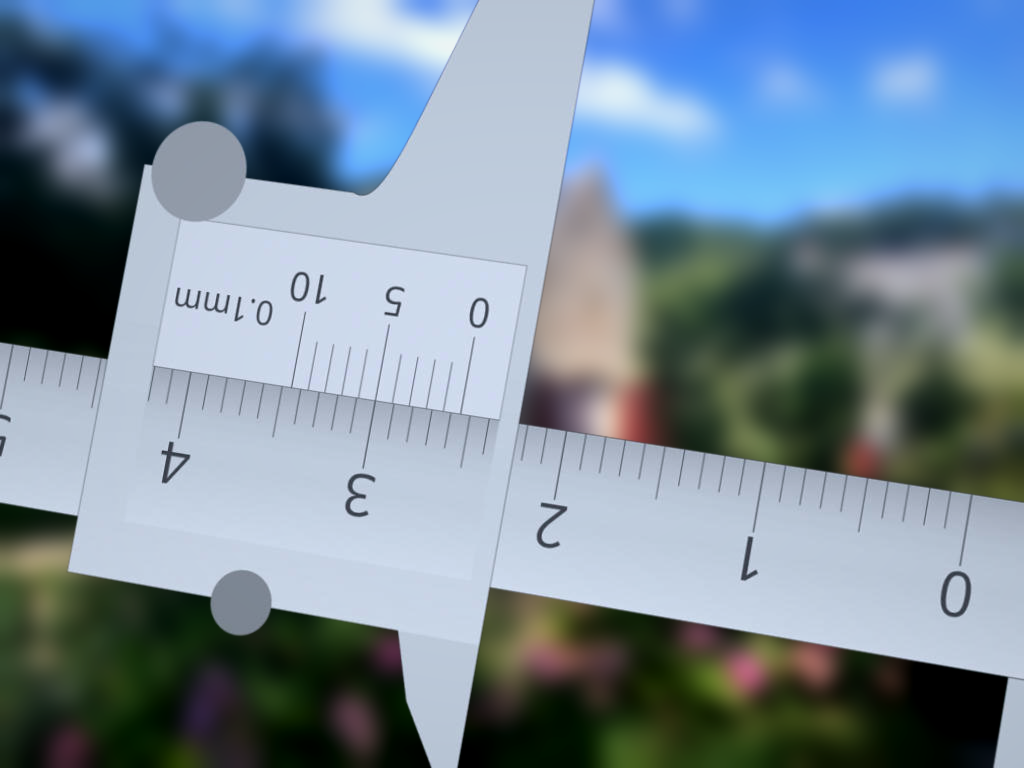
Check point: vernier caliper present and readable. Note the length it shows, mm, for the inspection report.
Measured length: 25.5 mm
